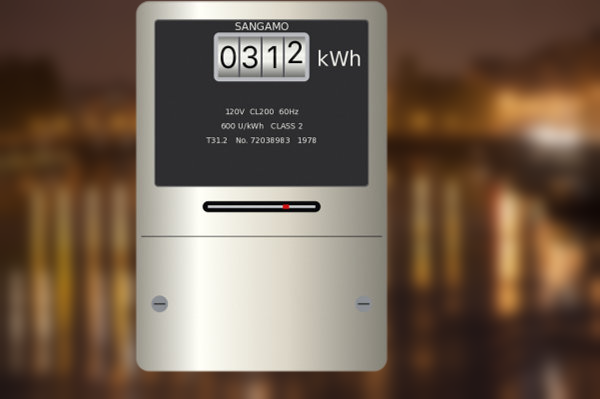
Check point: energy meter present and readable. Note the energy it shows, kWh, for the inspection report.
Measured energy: 312 kWh
